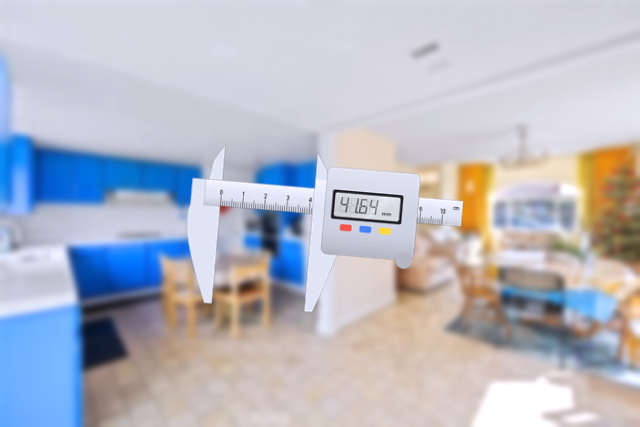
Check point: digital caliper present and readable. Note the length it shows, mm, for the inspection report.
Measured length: 41.64 mm
